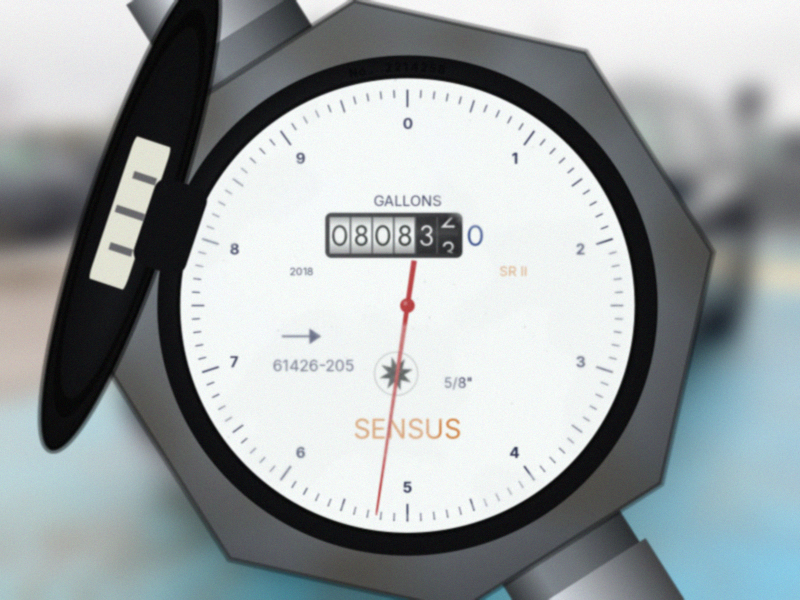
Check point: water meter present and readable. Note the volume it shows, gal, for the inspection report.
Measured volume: 808325.2 gal
